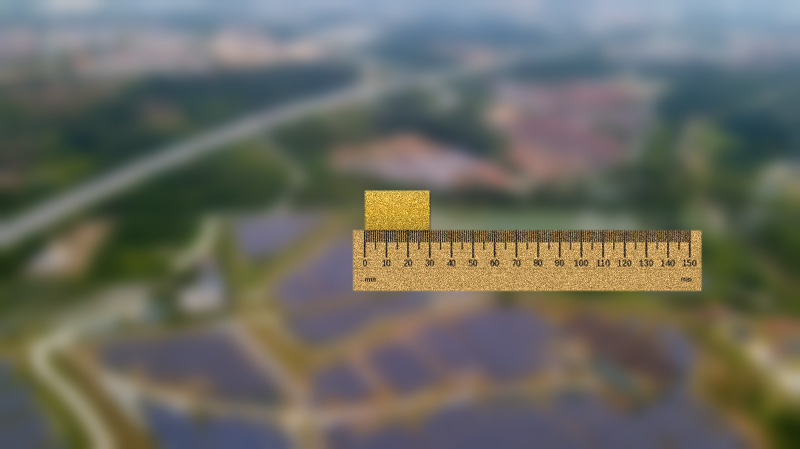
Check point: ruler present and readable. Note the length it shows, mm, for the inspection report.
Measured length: 30 mm
